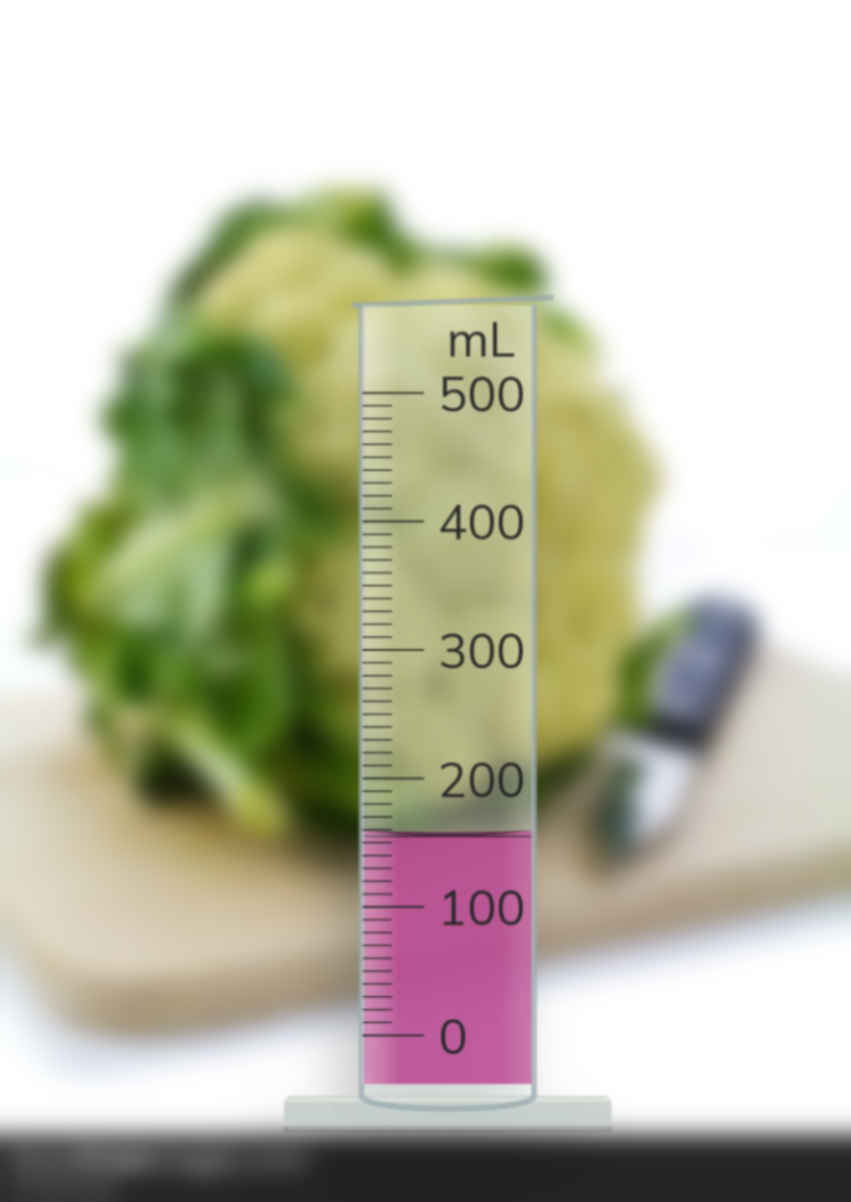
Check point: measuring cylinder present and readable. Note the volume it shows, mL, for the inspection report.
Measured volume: 155 mL
